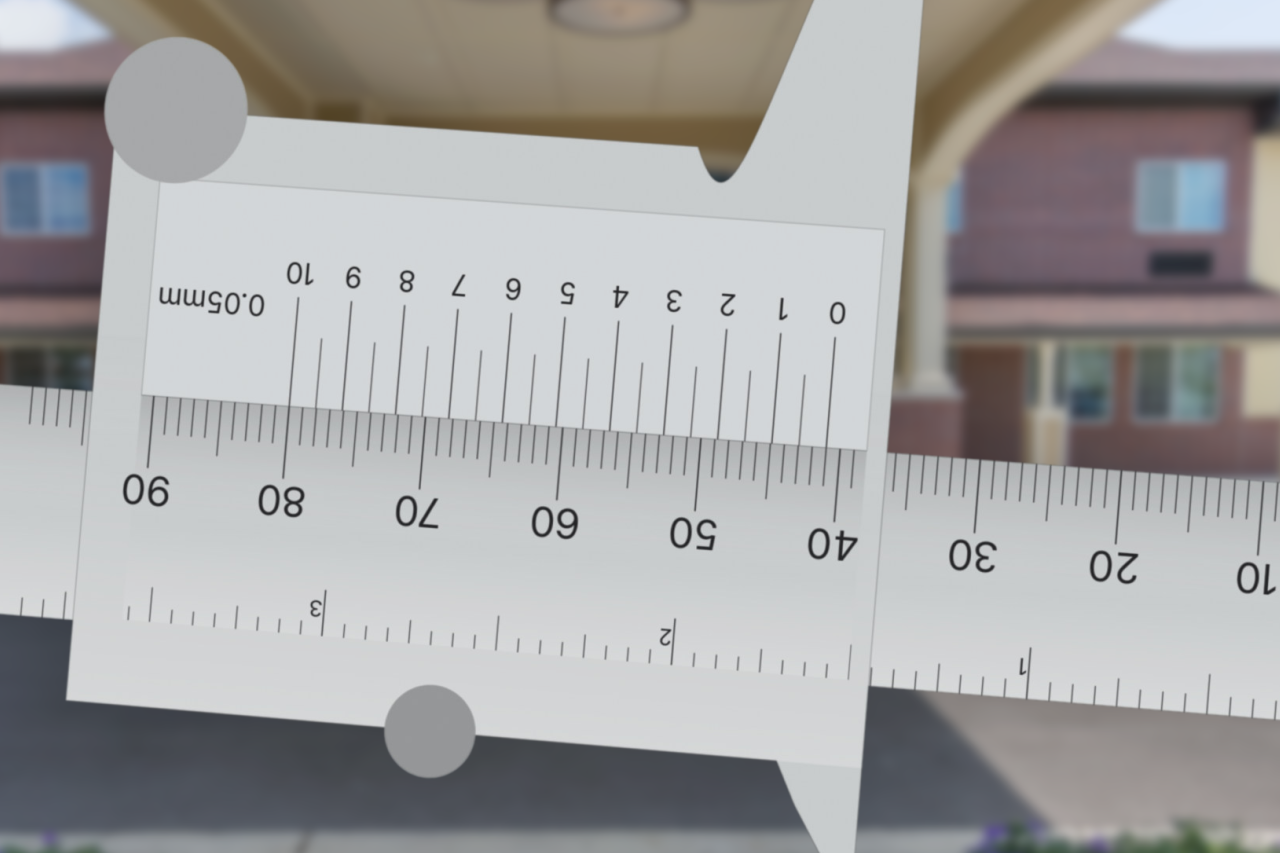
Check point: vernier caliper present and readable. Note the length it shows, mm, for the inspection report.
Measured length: 41.0 mm
